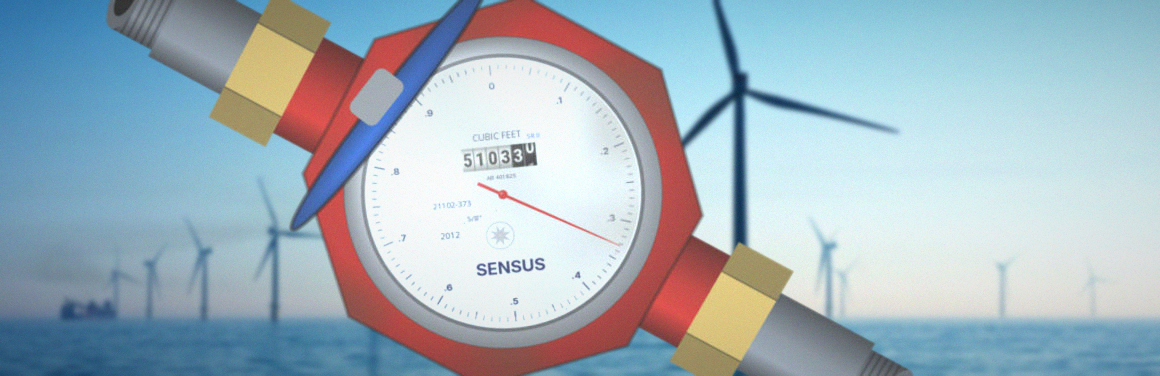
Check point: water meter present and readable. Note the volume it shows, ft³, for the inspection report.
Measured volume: 510330.33 ft³
